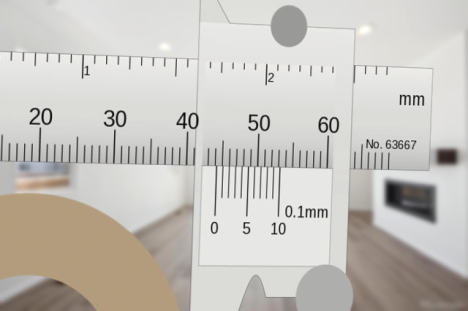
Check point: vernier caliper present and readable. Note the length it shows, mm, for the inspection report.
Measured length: 44.2 mm
